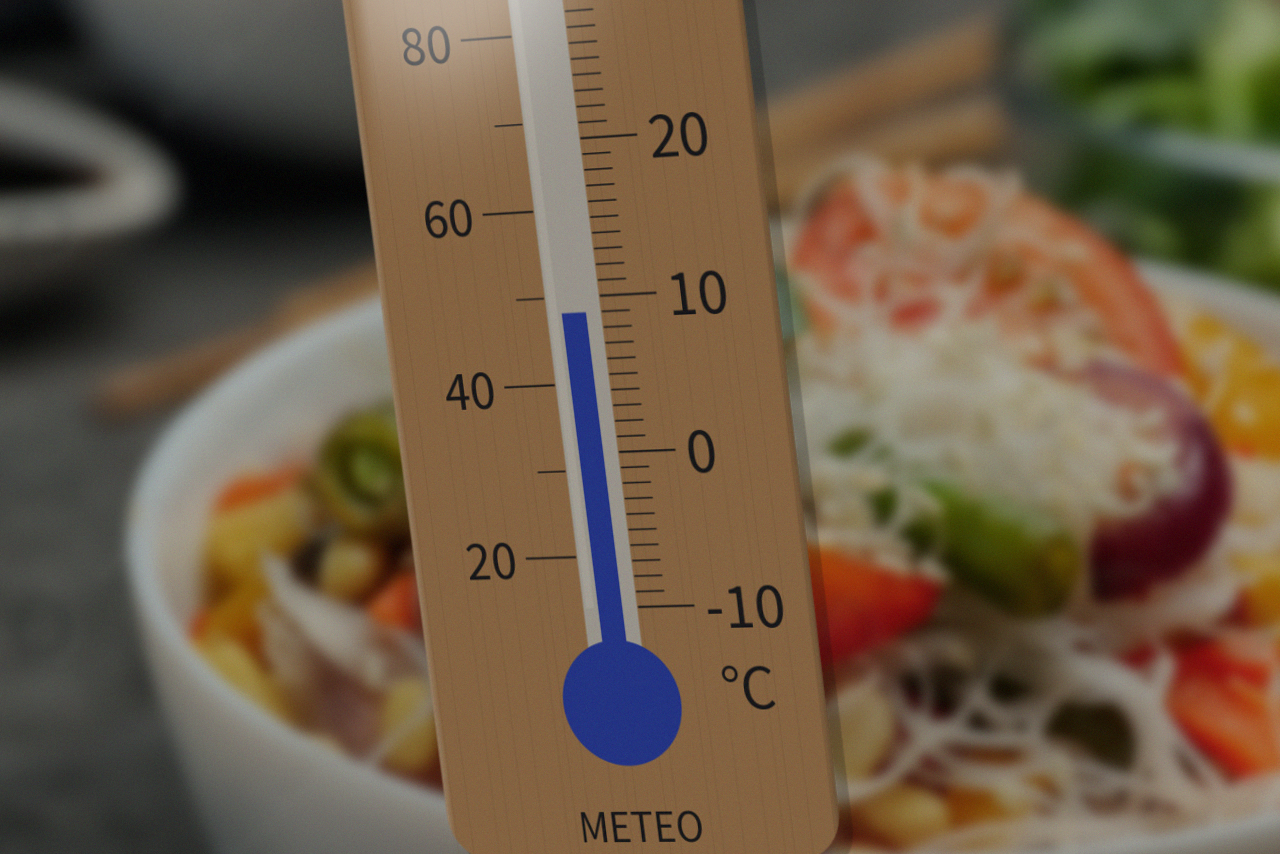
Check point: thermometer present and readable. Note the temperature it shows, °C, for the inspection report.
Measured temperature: 9 °C
